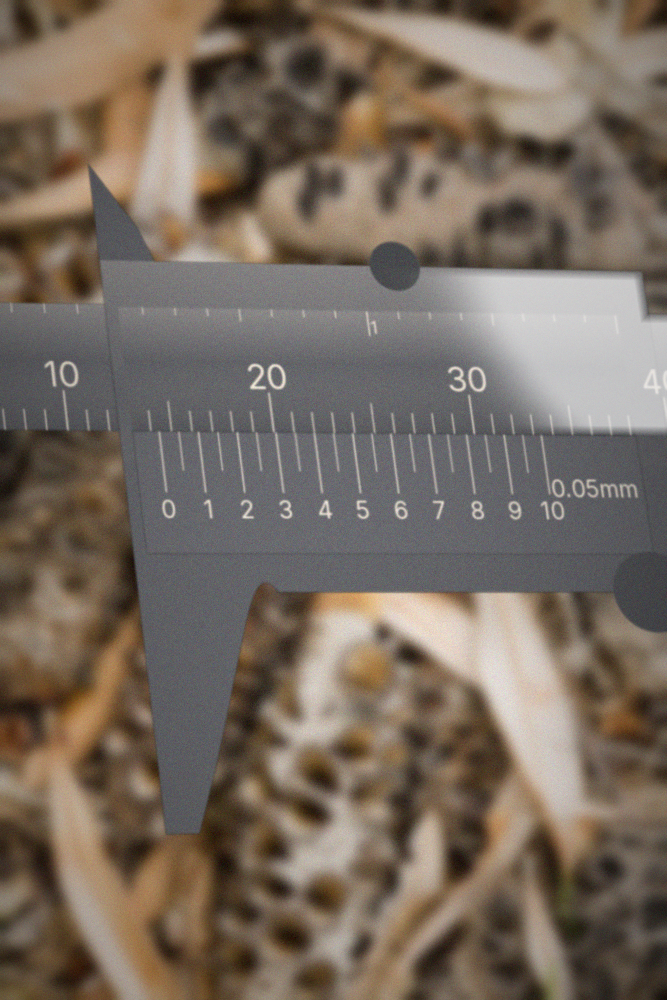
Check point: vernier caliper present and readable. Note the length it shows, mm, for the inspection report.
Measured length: 14.4 mm
